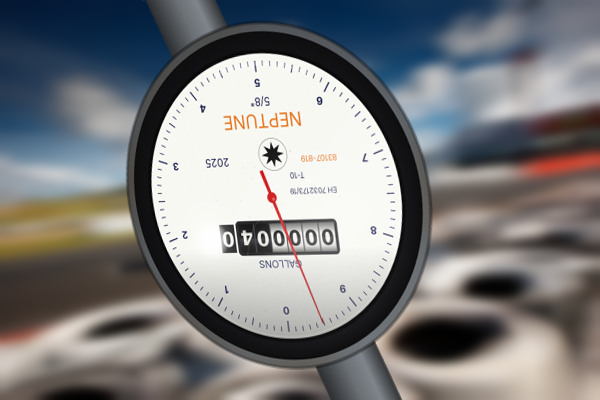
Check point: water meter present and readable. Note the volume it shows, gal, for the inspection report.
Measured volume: 39.5 gal
